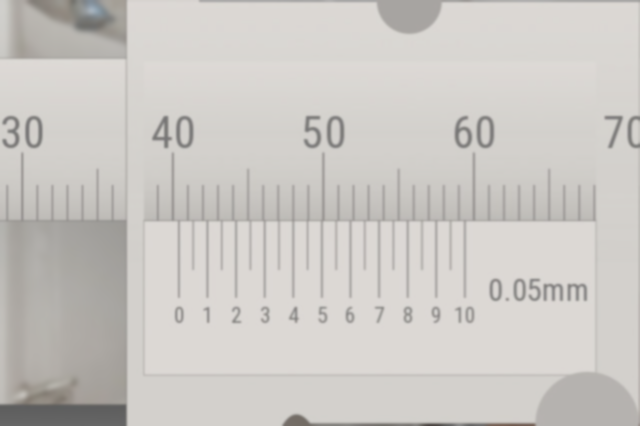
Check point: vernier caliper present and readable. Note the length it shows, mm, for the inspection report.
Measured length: 40.4 mm
